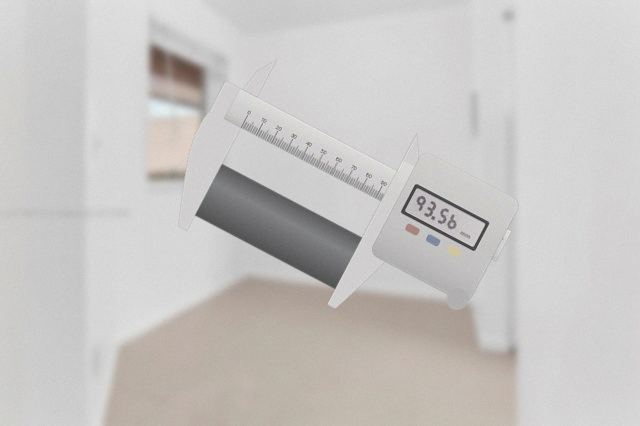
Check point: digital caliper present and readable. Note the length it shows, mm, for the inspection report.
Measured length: 93.56 mm
